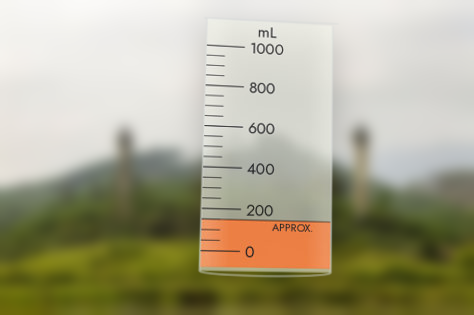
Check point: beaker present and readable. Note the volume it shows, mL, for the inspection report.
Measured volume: 150 mL
